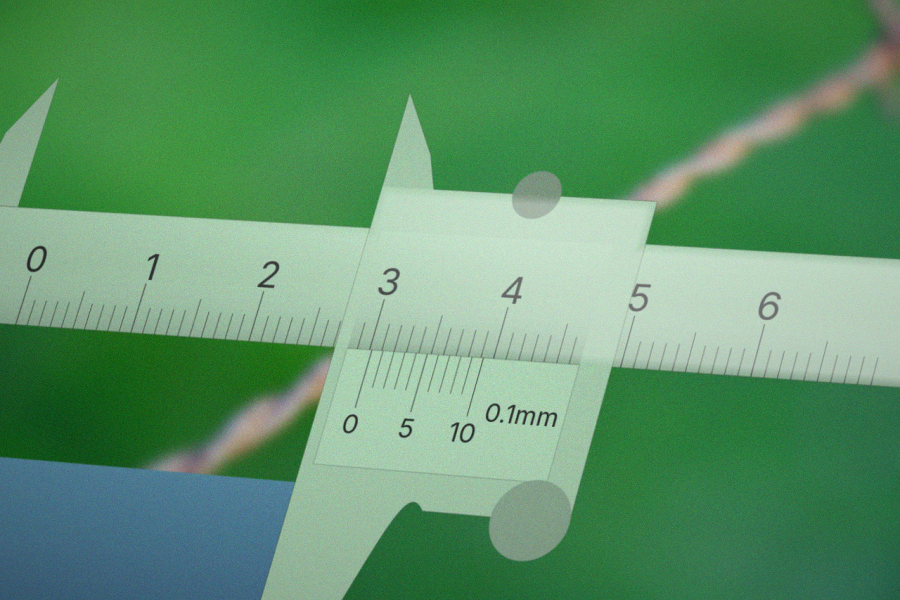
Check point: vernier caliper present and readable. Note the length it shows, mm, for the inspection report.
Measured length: 30.2 mm
